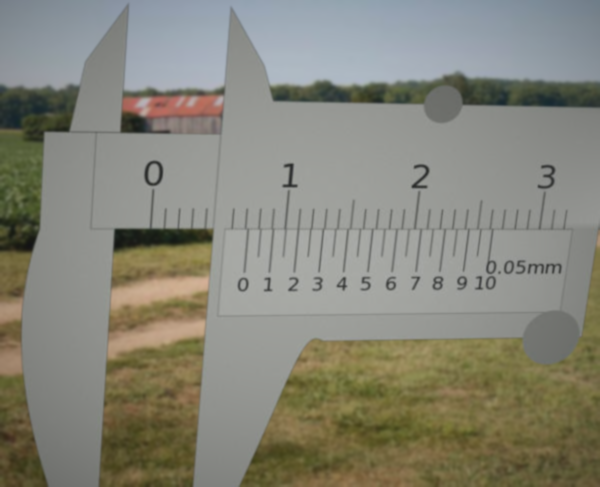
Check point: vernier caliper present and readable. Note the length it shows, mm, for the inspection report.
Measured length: 7.2 mm
